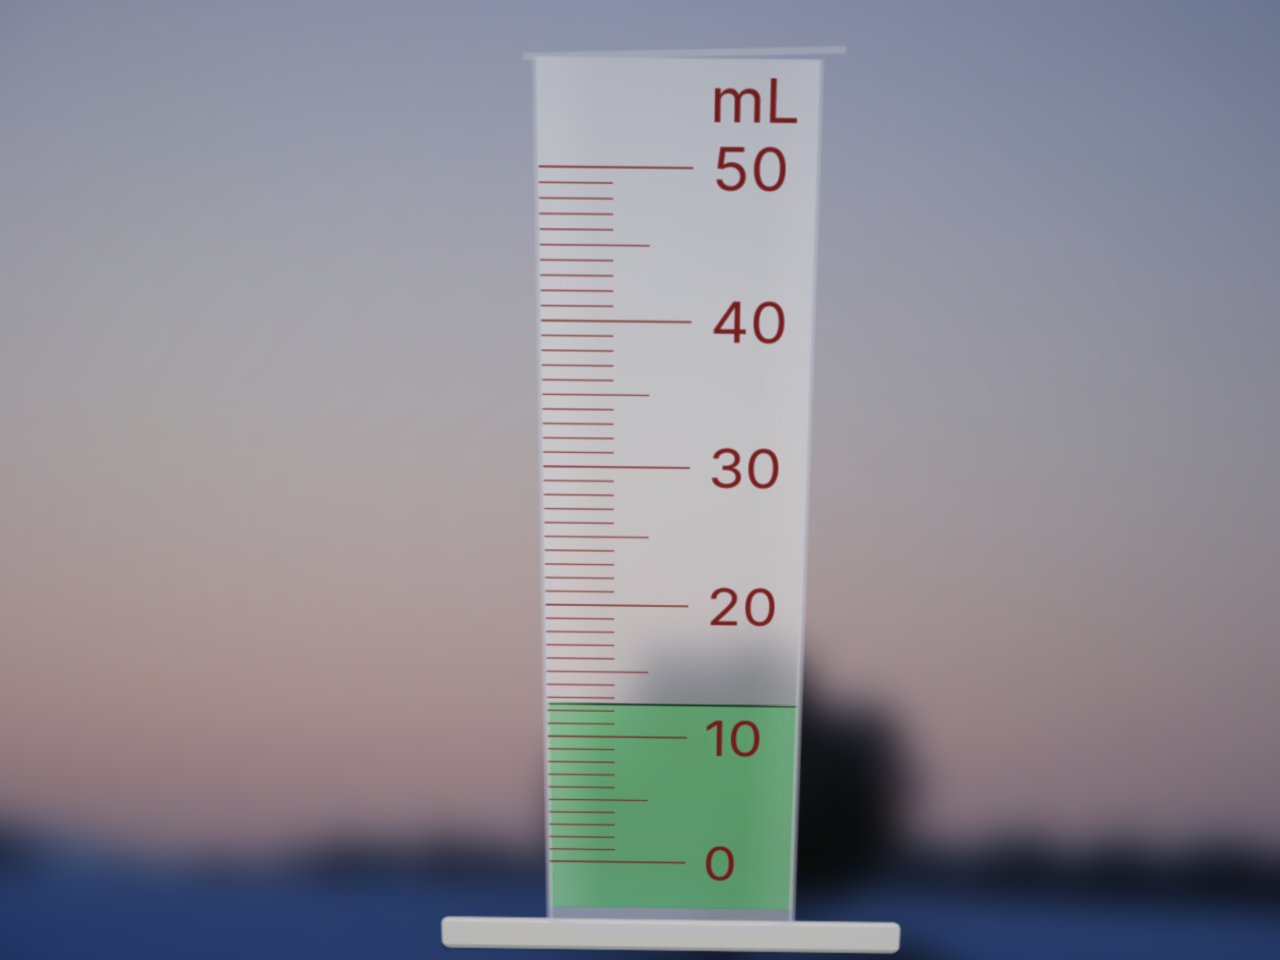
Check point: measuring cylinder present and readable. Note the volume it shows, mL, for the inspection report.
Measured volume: 12.5 mL
